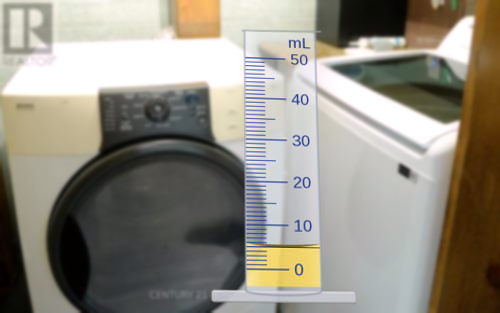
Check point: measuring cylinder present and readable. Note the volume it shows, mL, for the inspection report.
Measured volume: 5 mL
